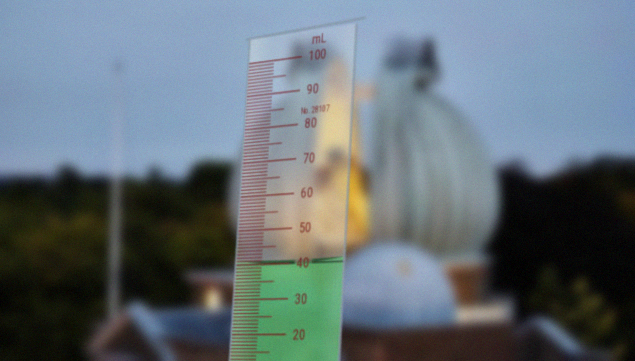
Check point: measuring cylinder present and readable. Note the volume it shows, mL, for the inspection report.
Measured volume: 40 mL
